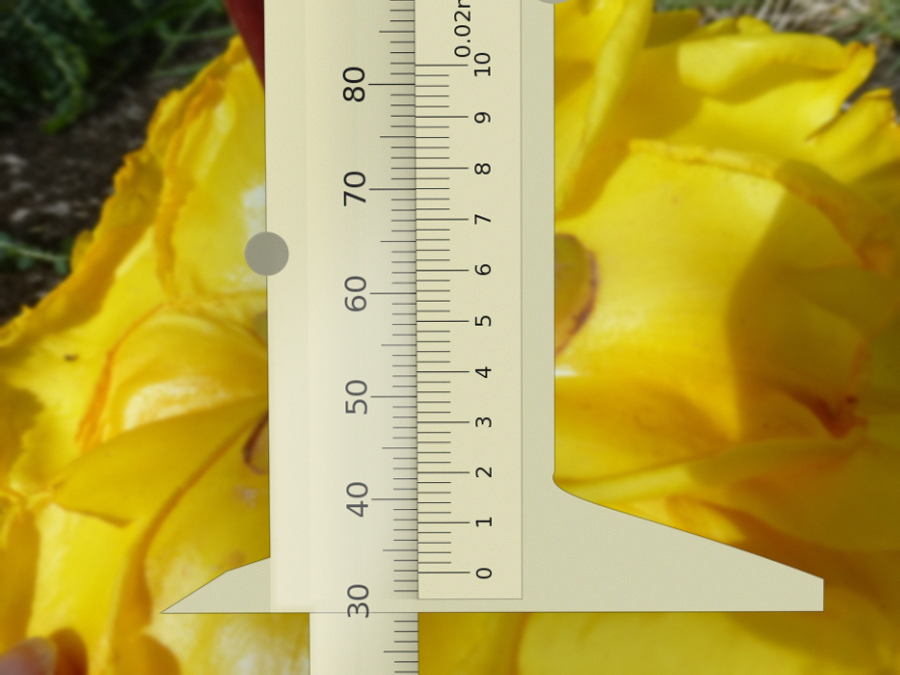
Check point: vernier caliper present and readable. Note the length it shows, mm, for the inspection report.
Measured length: 32.8 mm
